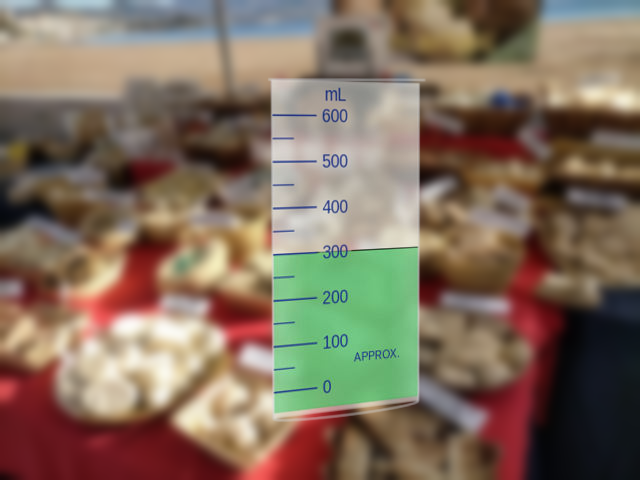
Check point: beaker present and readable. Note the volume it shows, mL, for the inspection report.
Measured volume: 300 mL
